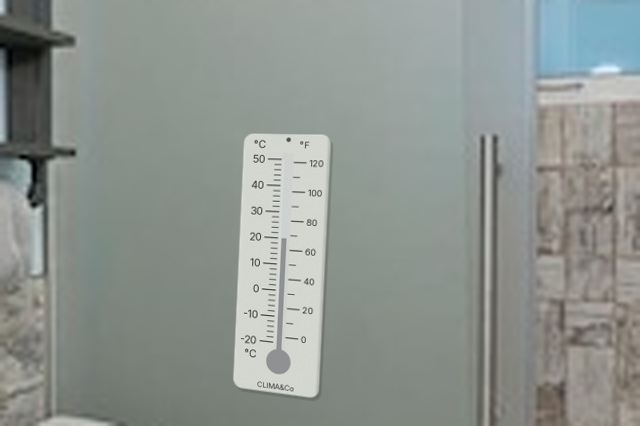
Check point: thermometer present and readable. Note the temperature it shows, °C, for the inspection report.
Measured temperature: 20 °C
